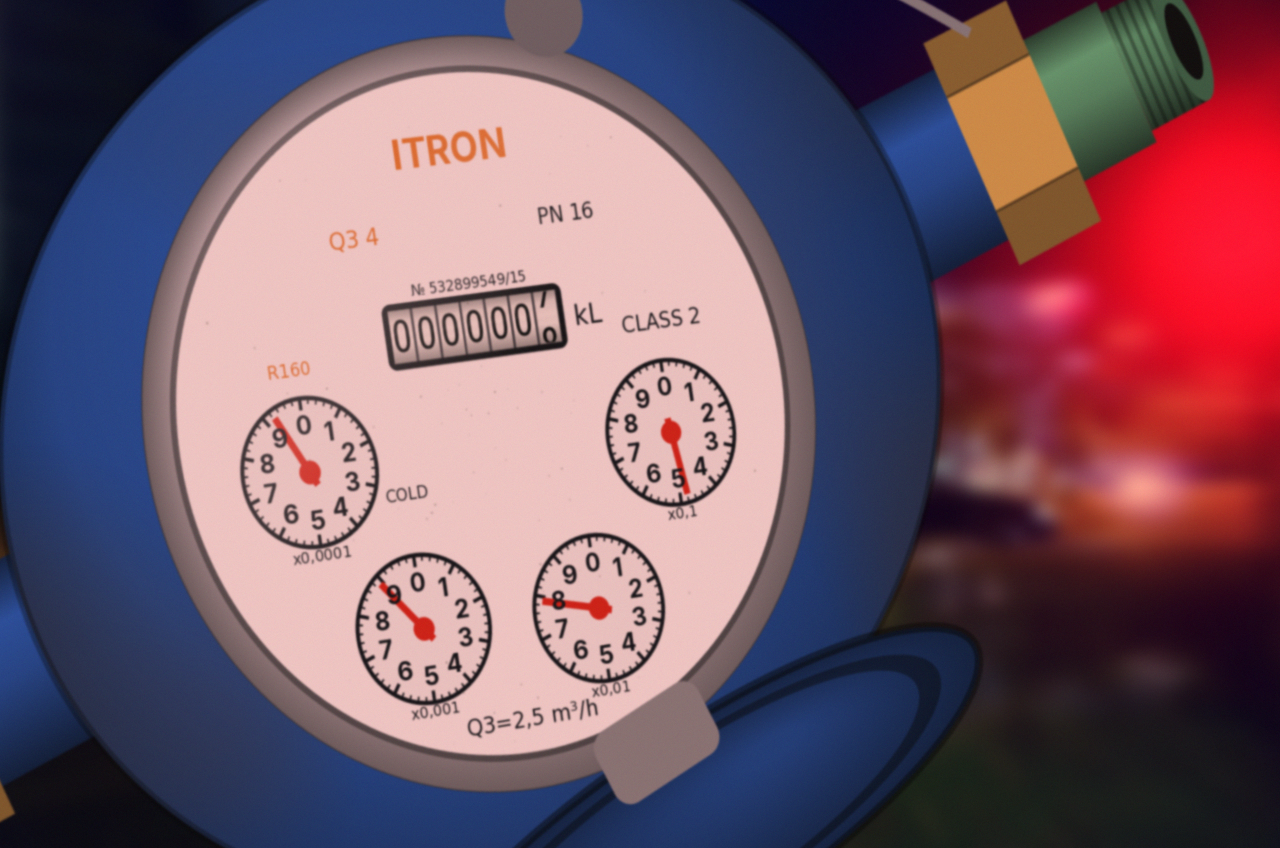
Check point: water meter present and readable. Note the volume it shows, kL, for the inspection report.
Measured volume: 7.4789 kL
